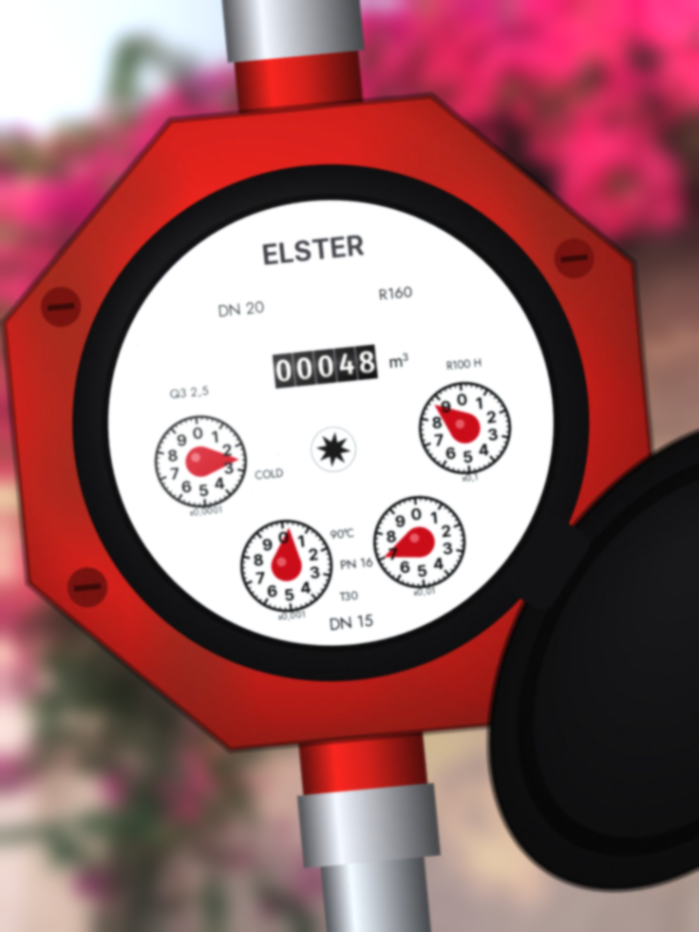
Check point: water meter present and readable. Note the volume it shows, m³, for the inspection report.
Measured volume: 48.8702 m³
